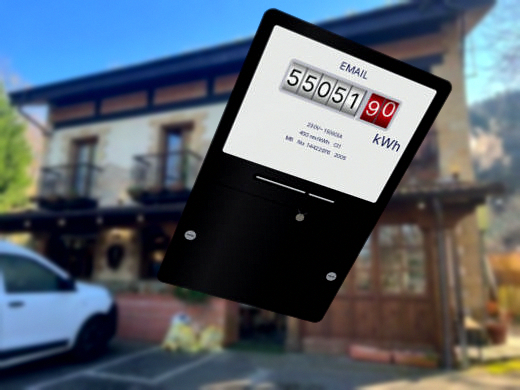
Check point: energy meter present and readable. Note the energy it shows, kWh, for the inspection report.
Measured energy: 55051.90 kWh
